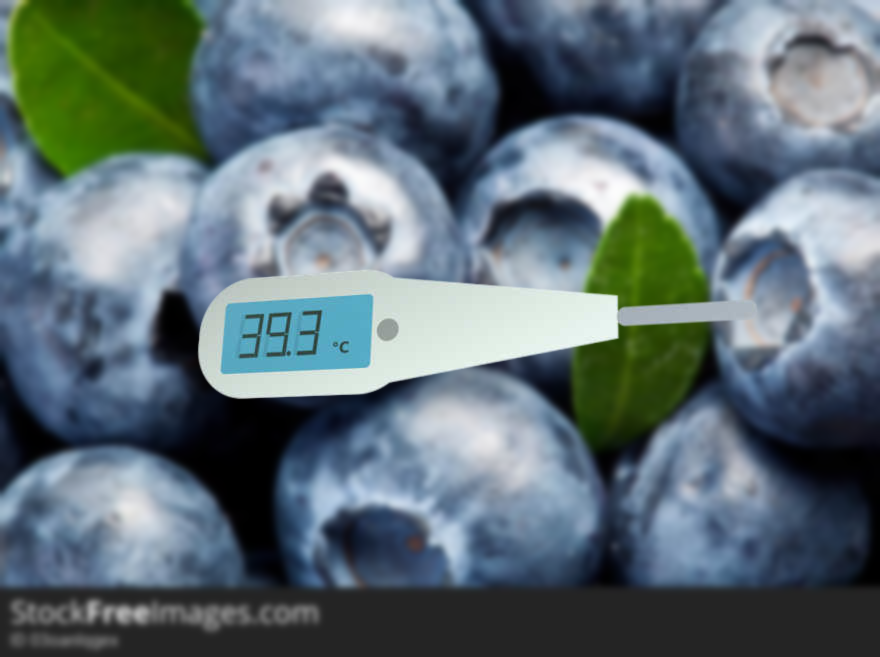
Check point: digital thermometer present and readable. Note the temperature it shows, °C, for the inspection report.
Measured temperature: 39.3 °C
